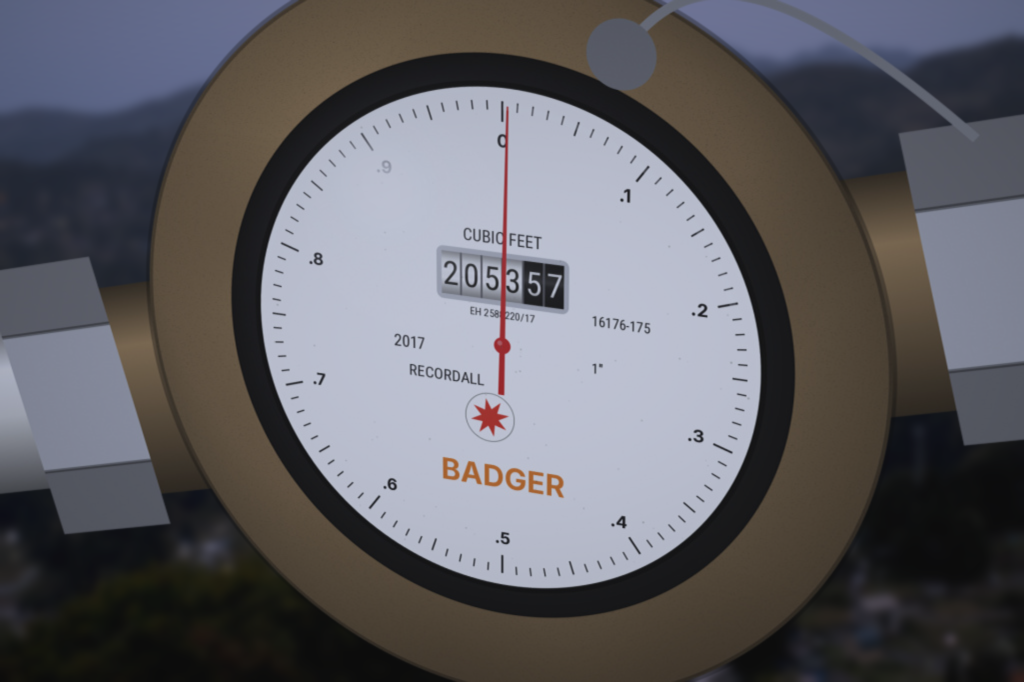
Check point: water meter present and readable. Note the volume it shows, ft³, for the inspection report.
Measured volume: 205357.00 ft³
